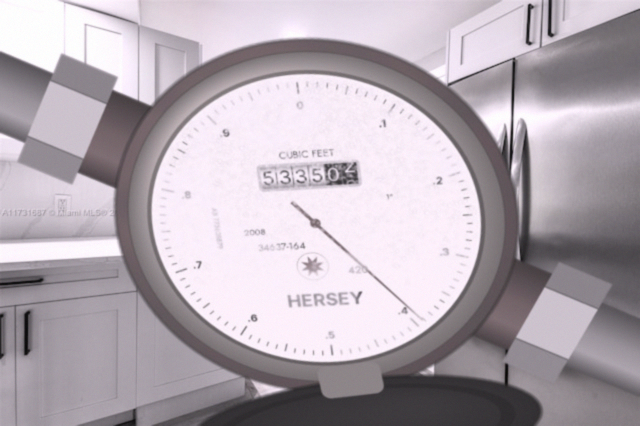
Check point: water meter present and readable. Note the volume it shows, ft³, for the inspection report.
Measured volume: 533502.39 ft³
